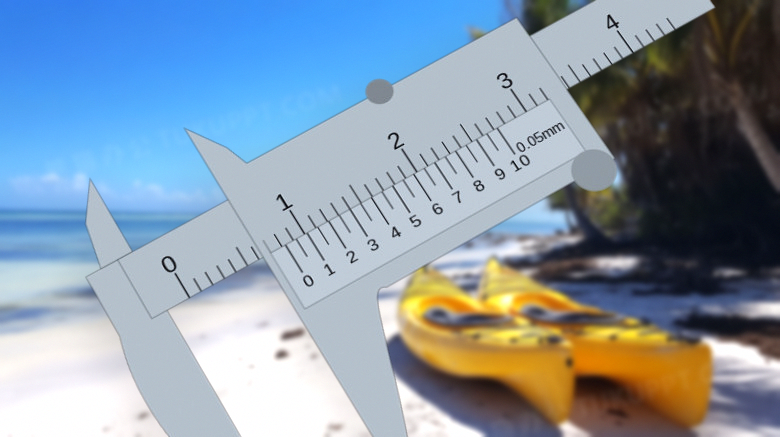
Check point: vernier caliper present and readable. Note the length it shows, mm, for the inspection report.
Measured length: 8.3 mm
